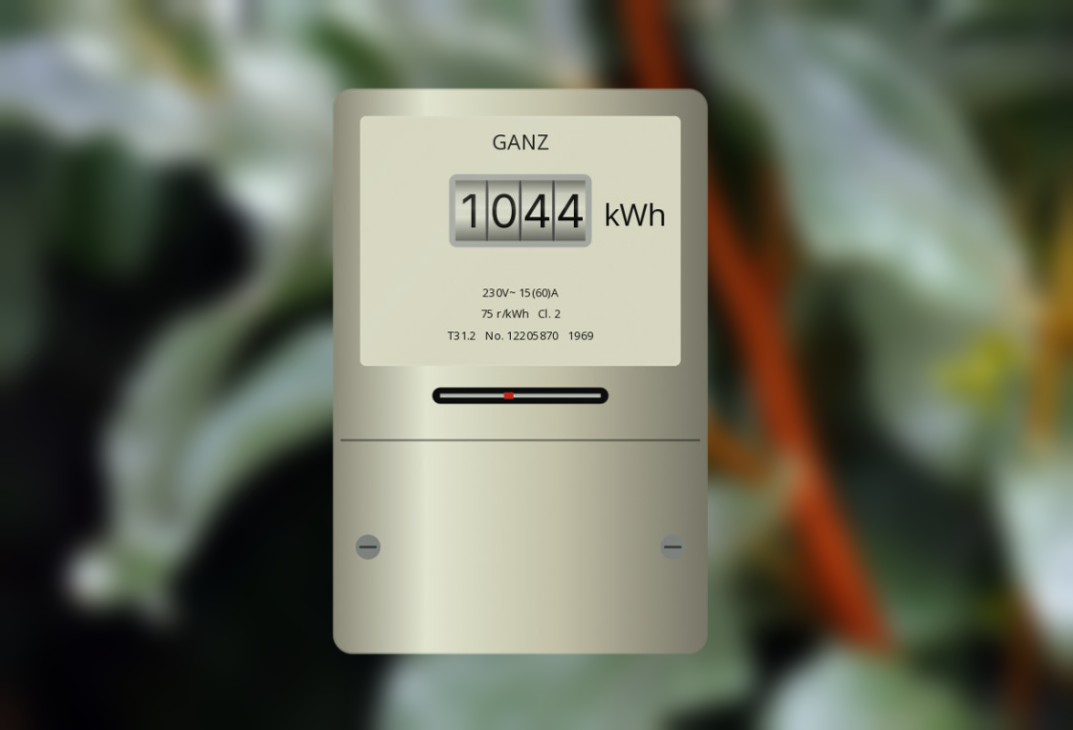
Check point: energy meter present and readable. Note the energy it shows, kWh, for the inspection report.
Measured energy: 1044 kWh
